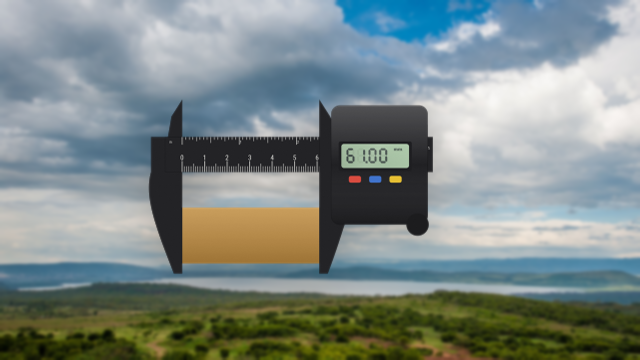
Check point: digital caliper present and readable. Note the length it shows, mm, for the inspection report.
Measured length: 61.00 mm
